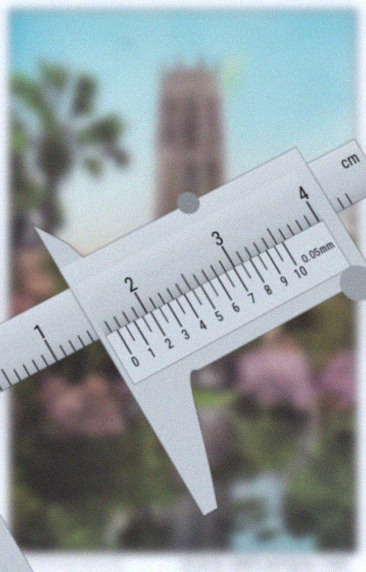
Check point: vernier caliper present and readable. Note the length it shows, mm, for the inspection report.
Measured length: 16.6 mm
